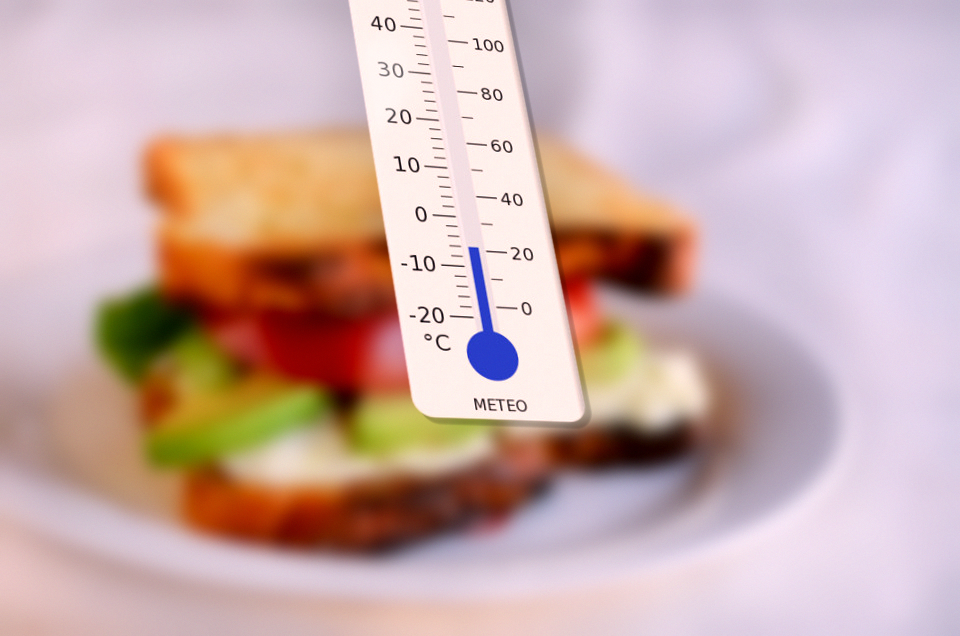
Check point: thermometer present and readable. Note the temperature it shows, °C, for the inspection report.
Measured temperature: -6 °C
